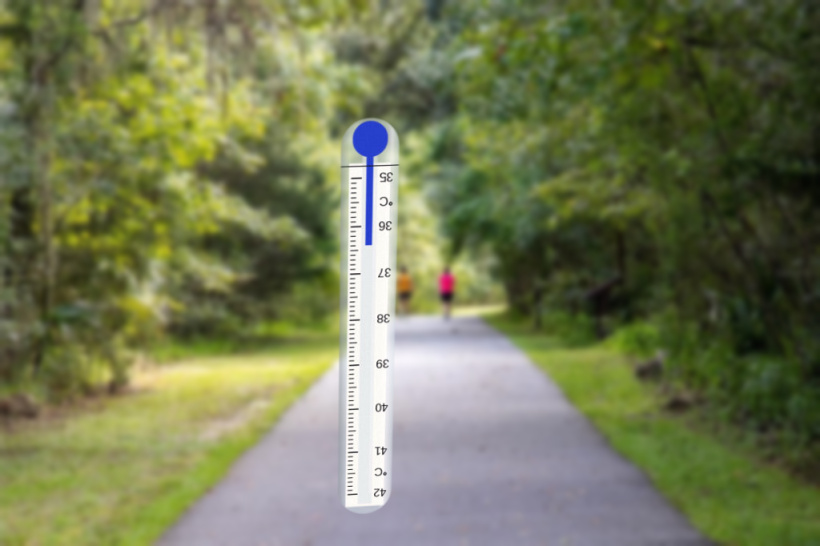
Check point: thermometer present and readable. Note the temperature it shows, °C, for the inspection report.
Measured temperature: 36.4 °C
